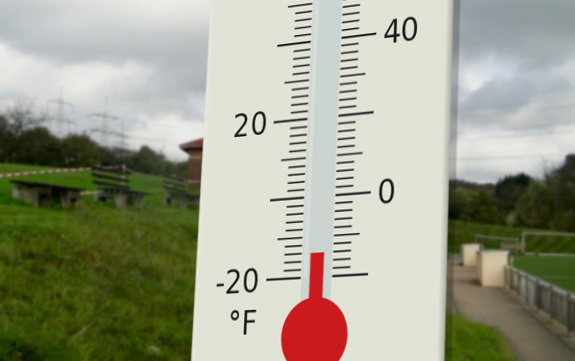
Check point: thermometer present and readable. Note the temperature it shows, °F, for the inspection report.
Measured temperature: -14 °F
